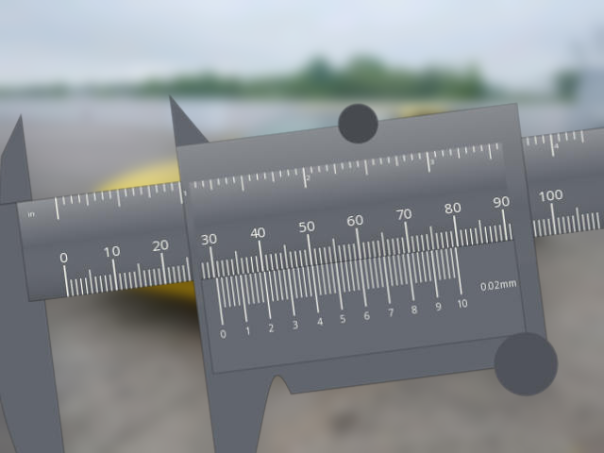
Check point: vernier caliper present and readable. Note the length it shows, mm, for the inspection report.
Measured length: 30.5 mm
